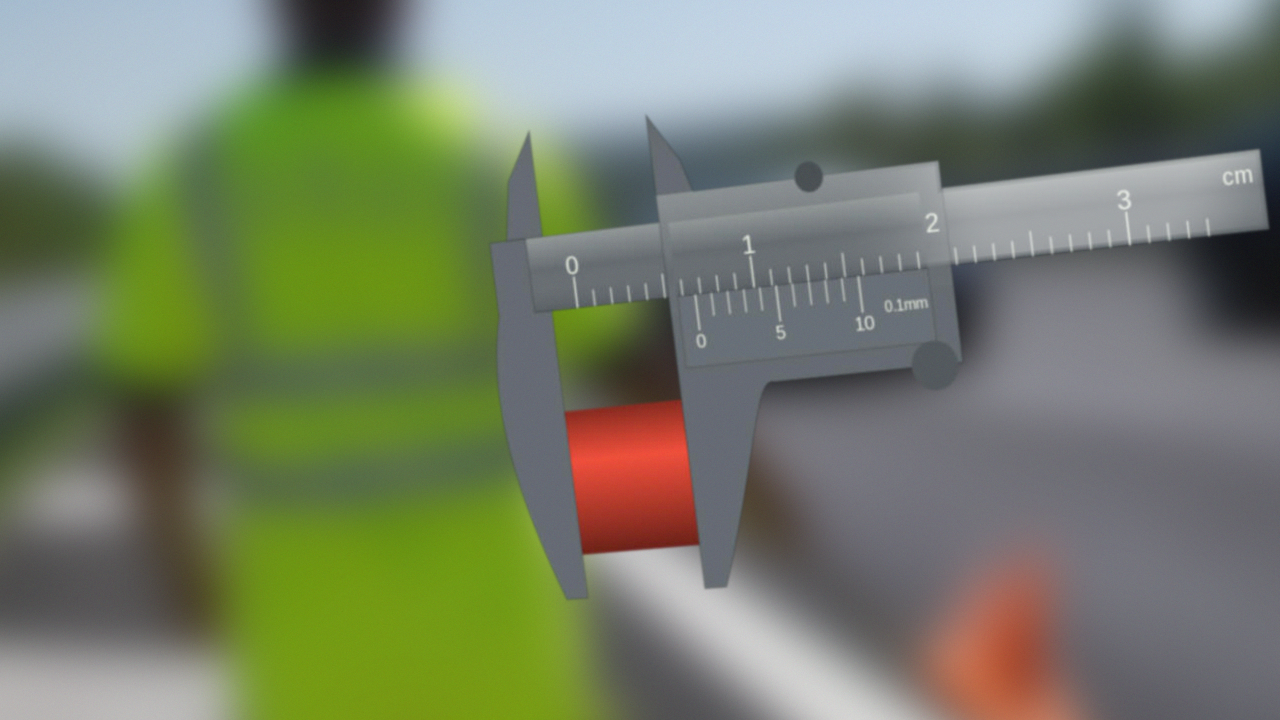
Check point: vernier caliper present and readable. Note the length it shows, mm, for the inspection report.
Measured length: 6.7 mm
